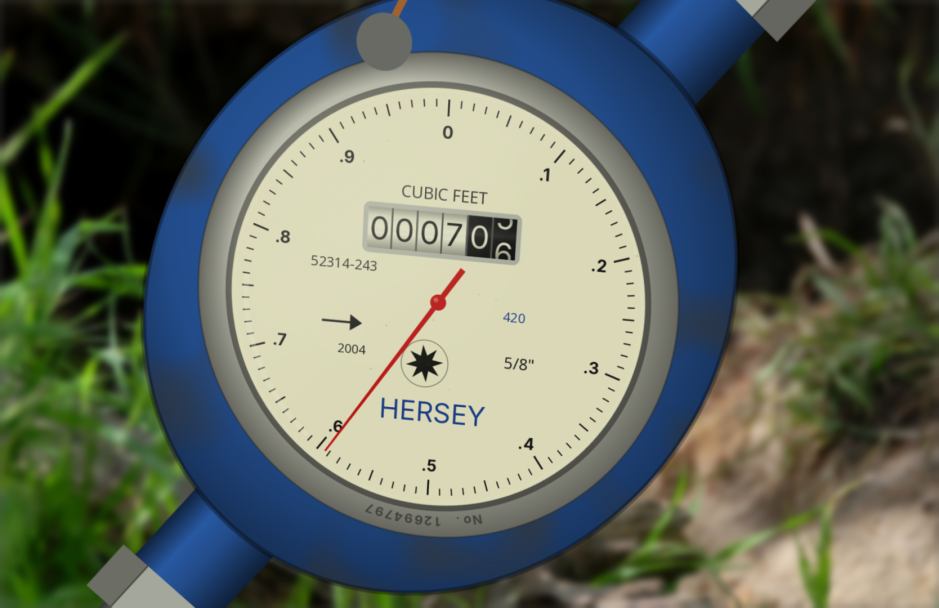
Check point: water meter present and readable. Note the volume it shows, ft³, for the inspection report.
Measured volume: 705.59 ft³
